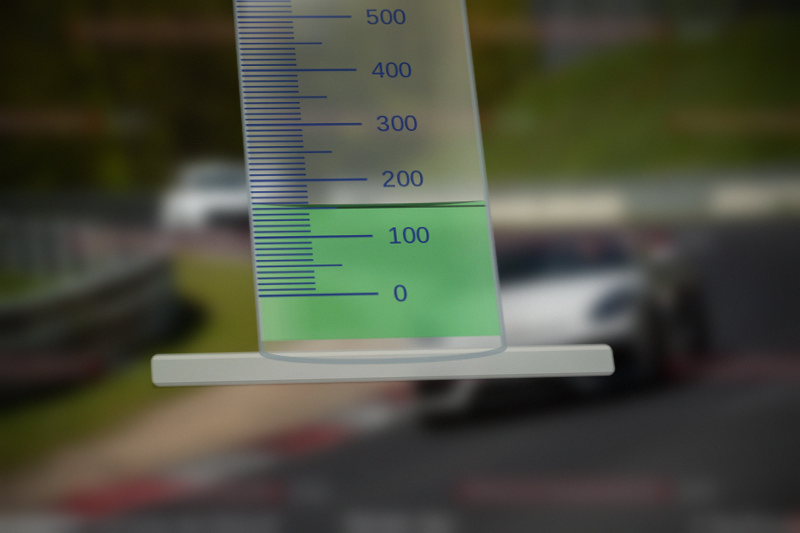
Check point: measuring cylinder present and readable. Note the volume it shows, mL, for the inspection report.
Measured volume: 150 mL
